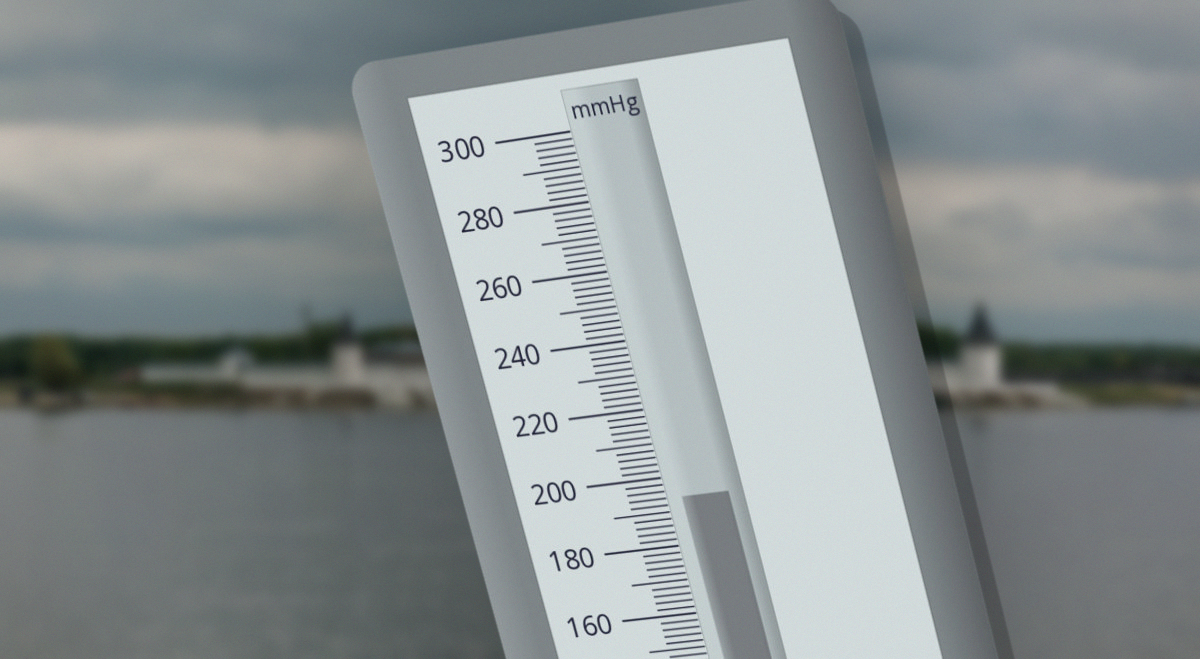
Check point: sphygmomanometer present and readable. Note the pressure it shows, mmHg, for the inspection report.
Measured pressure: 194 mmHg
